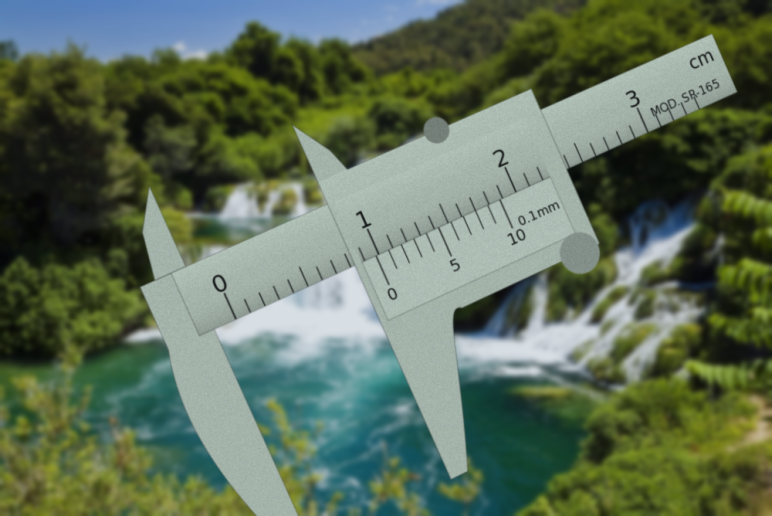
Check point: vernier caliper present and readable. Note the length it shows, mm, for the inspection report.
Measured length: 9.8 mm
